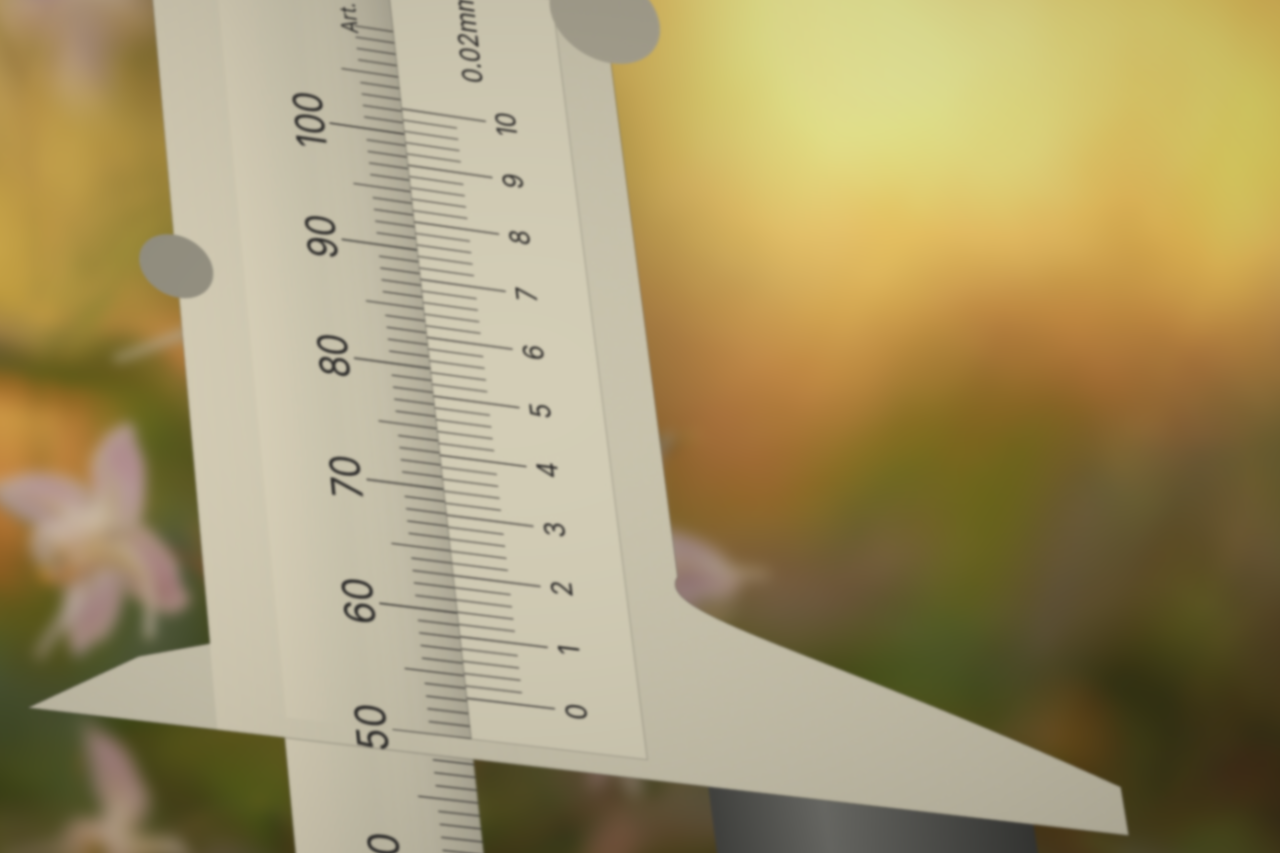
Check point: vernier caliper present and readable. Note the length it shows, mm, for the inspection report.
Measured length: 53.2 mm
